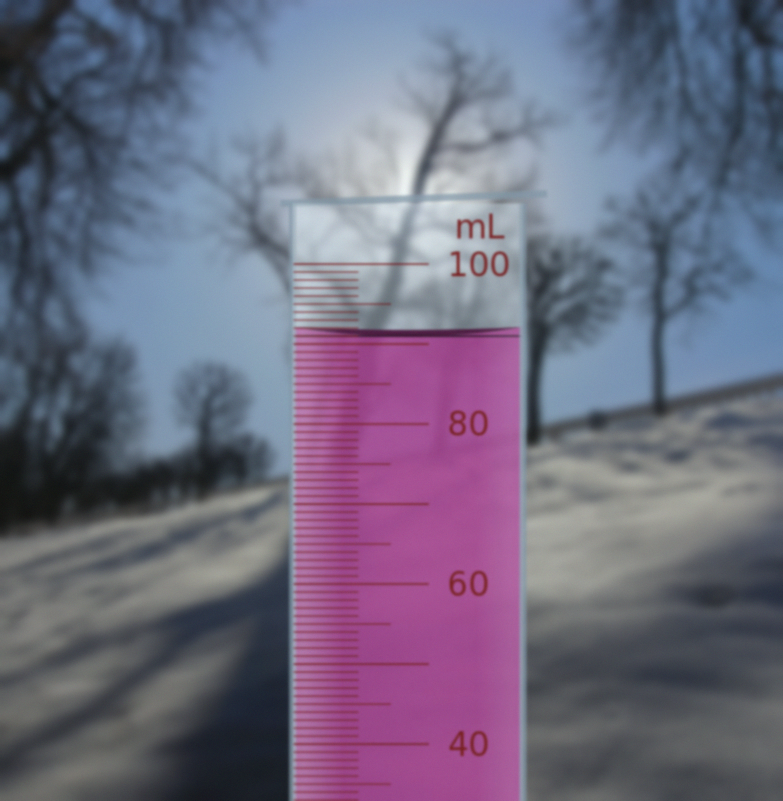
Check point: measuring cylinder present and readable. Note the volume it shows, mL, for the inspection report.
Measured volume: 91 mL
